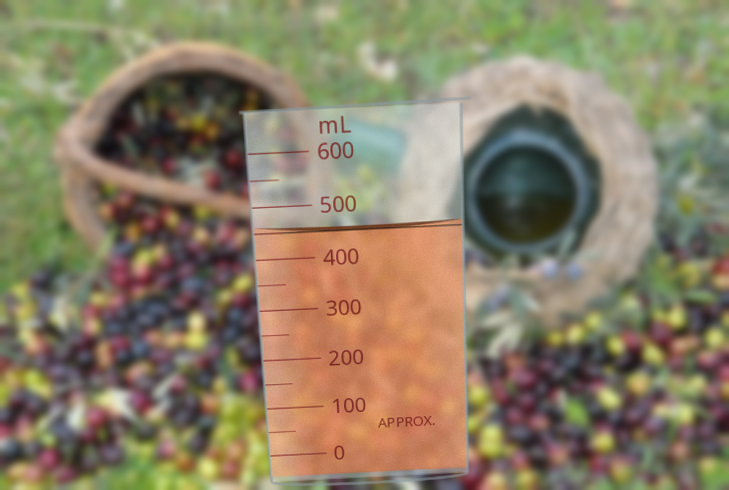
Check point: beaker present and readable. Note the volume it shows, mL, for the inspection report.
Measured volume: 450 mL
